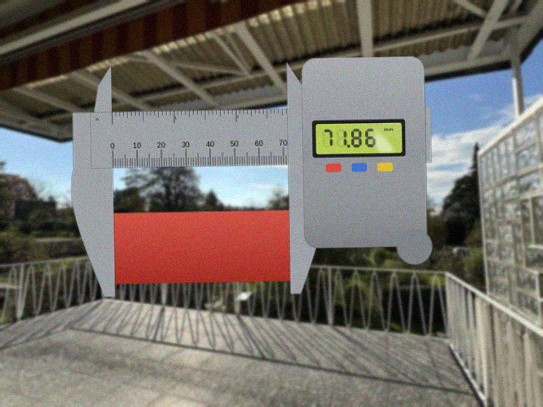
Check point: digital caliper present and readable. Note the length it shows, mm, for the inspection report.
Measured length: 71.86 mm
